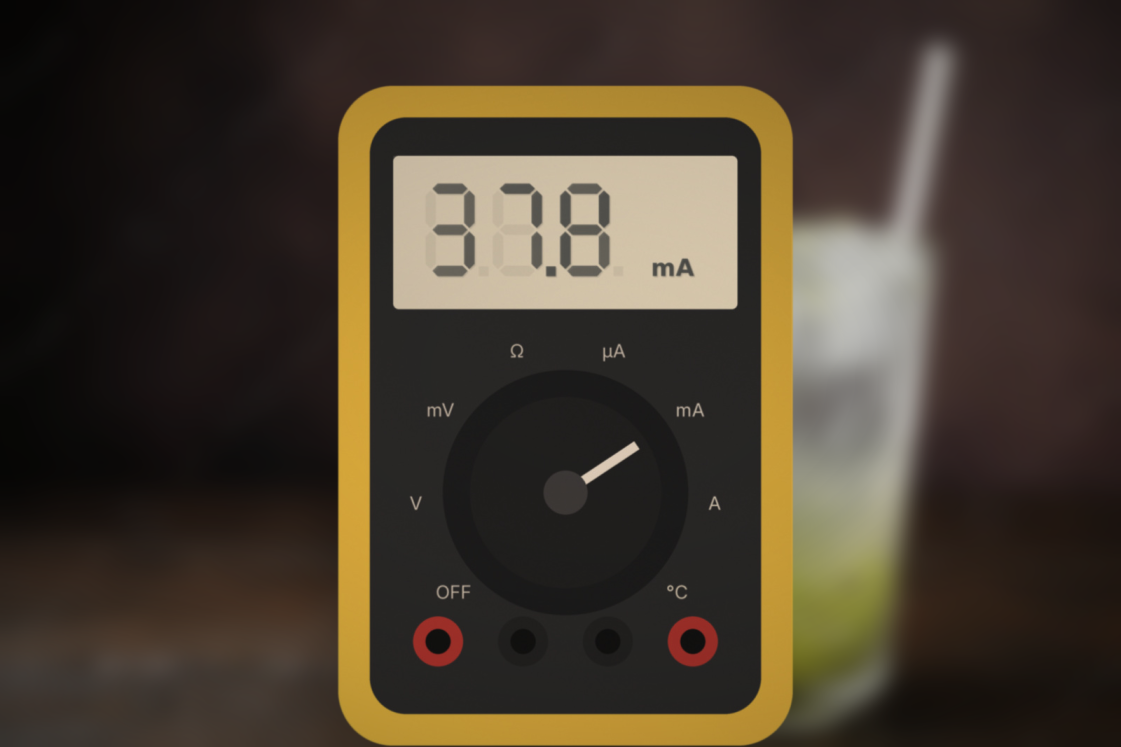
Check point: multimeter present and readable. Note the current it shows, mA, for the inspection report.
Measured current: 37.8 mA
